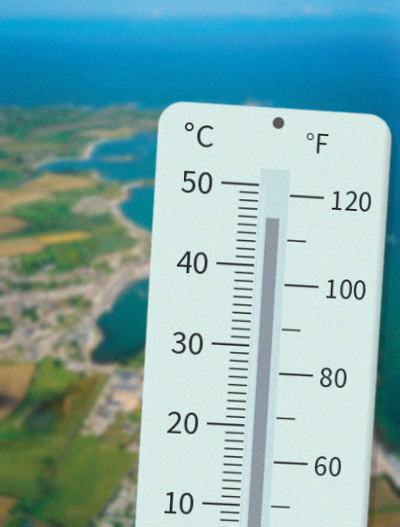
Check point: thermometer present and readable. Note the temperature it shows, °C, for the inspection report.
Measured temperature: 46 °C
